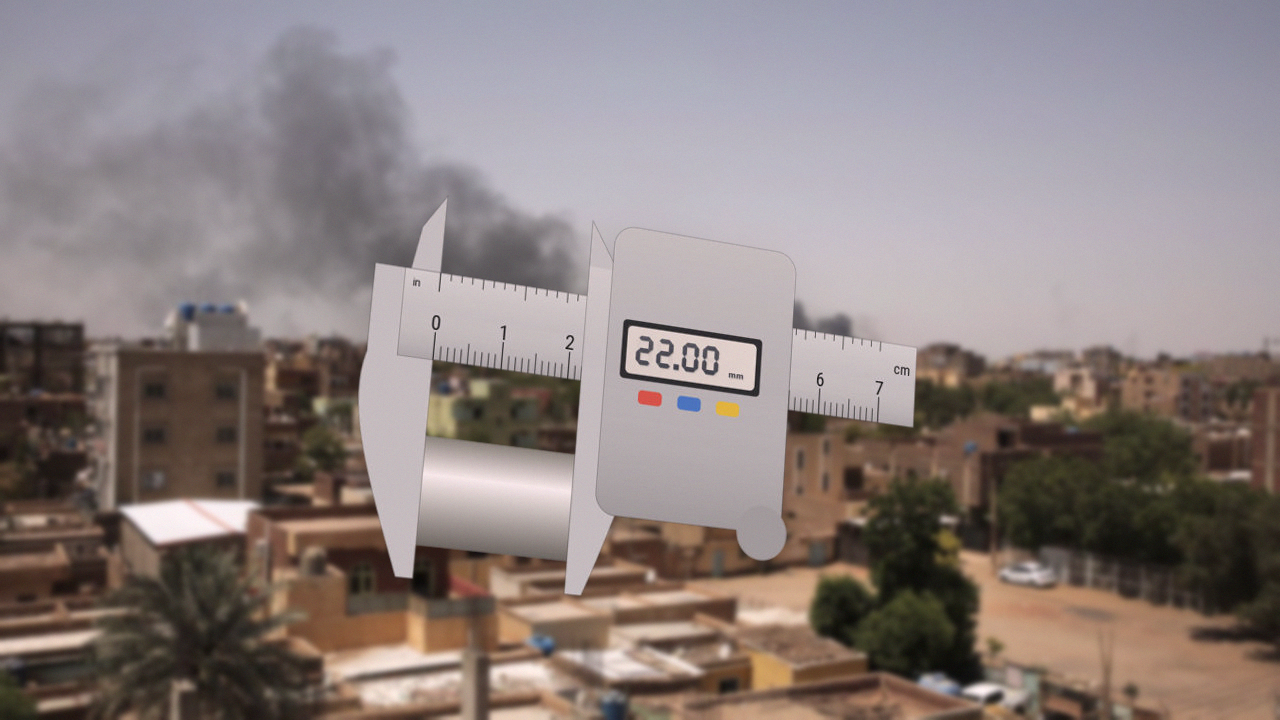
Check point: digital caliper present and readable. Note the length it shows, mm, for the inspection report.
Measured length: 22.00 mm
